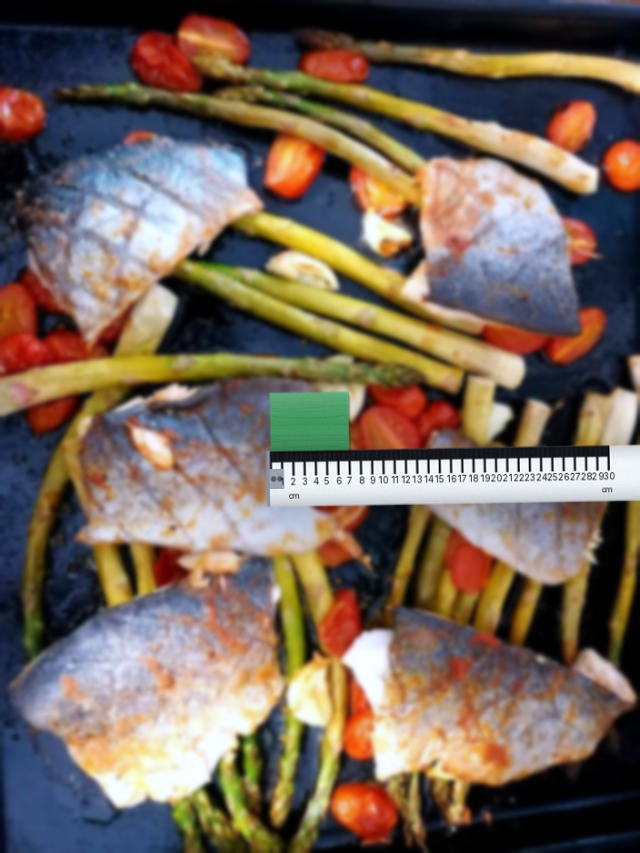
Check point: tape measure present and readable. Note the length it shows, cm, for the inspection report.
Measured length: 7 cm
